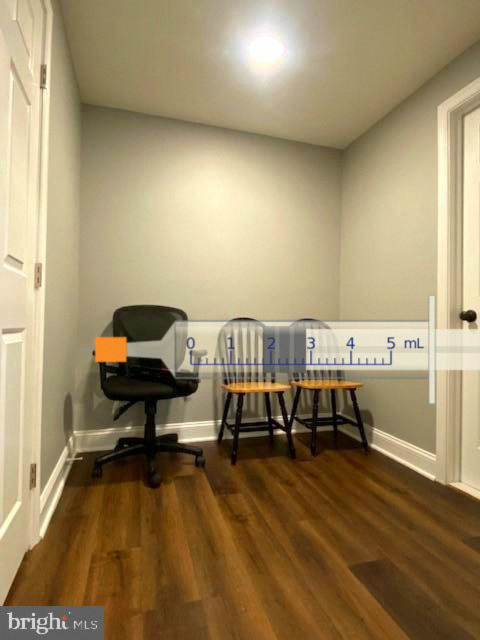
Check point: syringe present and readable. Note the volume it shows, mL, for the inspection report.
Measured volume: 1.8 mL
